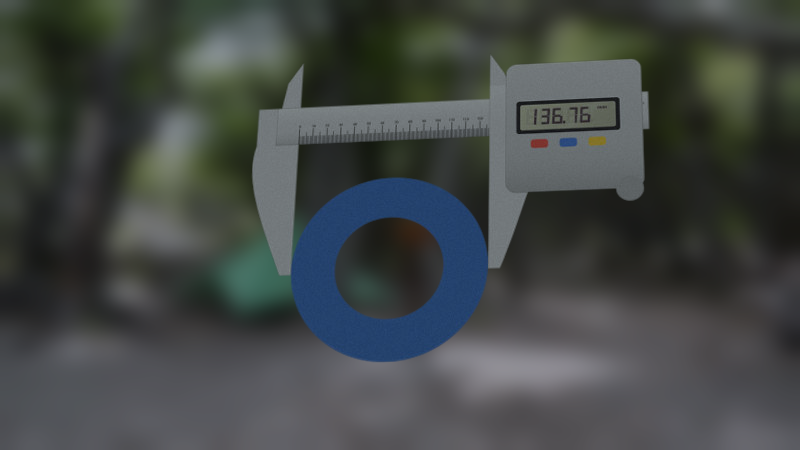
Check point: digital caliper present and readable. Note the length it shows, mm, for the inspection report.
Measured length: 136.76 mm
